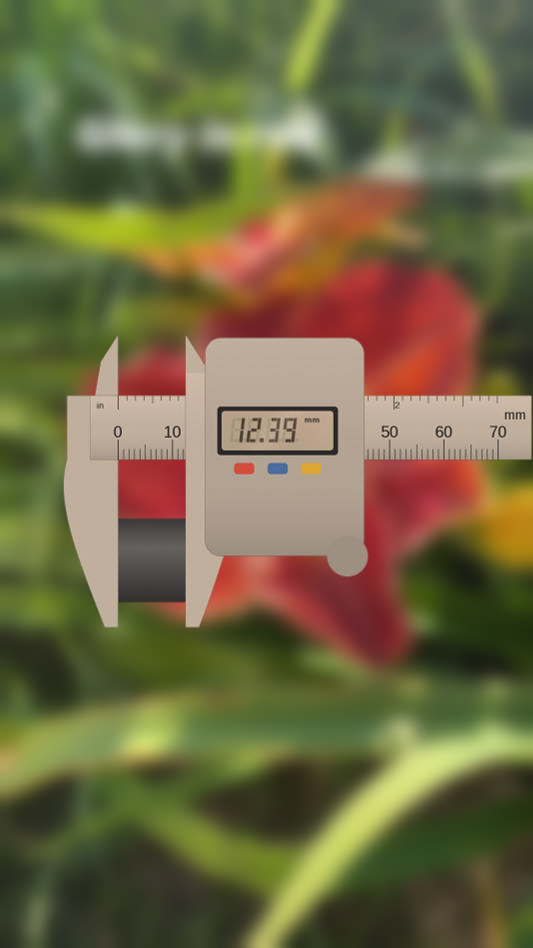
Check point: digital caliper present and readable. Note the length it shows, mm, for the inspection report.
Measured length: 12.39 mm
